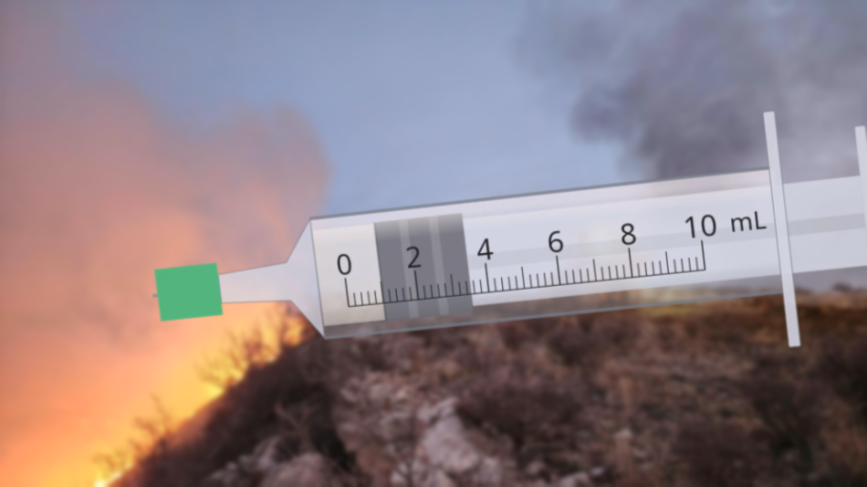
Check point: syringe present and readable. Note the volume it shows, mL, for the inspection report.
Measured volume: 1 mL
